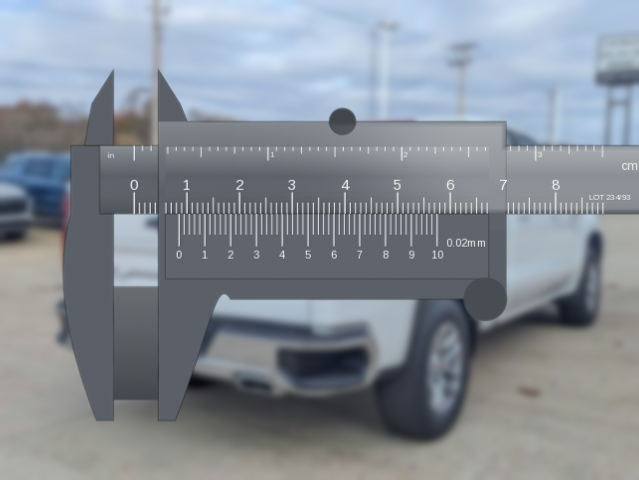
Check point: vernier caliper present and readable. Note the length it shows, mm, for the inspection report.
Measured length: 8.5 mm
